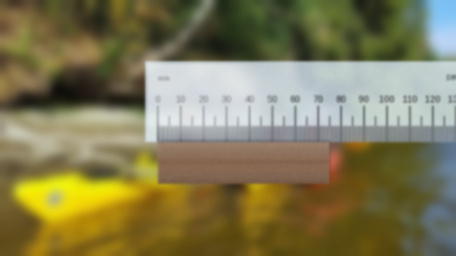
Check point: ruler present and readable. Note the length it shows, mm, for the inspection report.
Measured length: 75 mm
